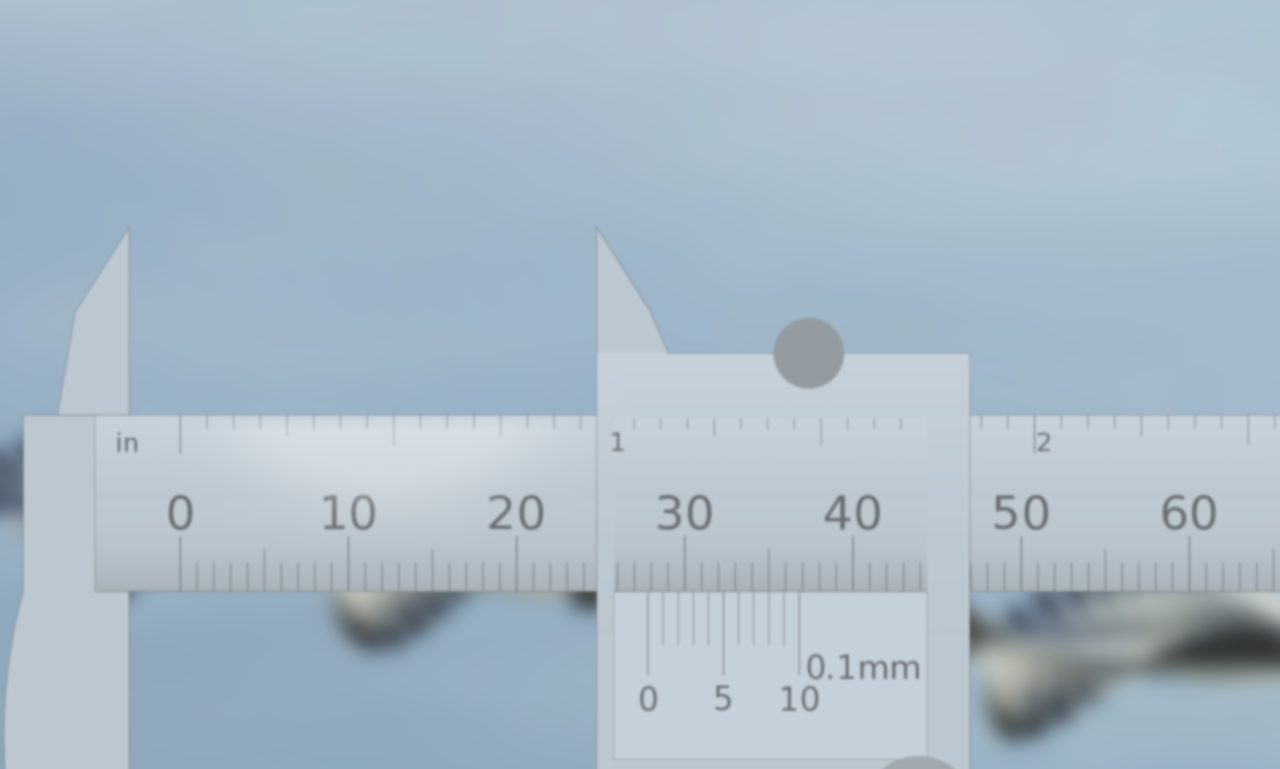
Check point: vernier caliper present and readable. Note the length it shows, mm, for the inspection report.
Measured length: 27.8 mm
